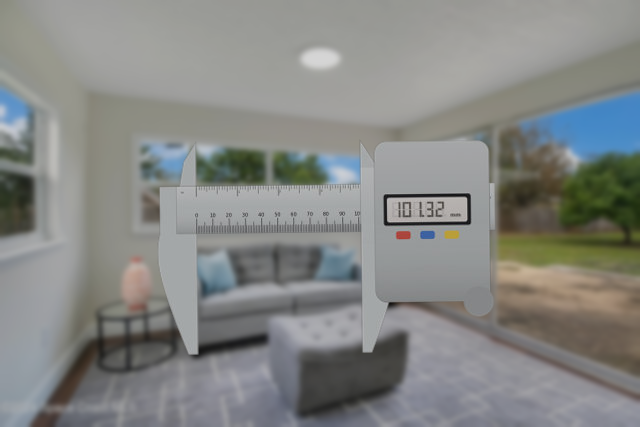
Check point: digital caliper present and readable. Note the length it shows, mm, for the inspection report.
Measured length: 101.32 mm
